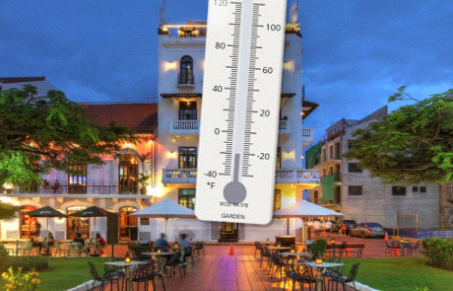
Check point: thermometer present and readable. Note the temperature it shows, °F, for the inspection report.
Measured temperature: -20 °F
